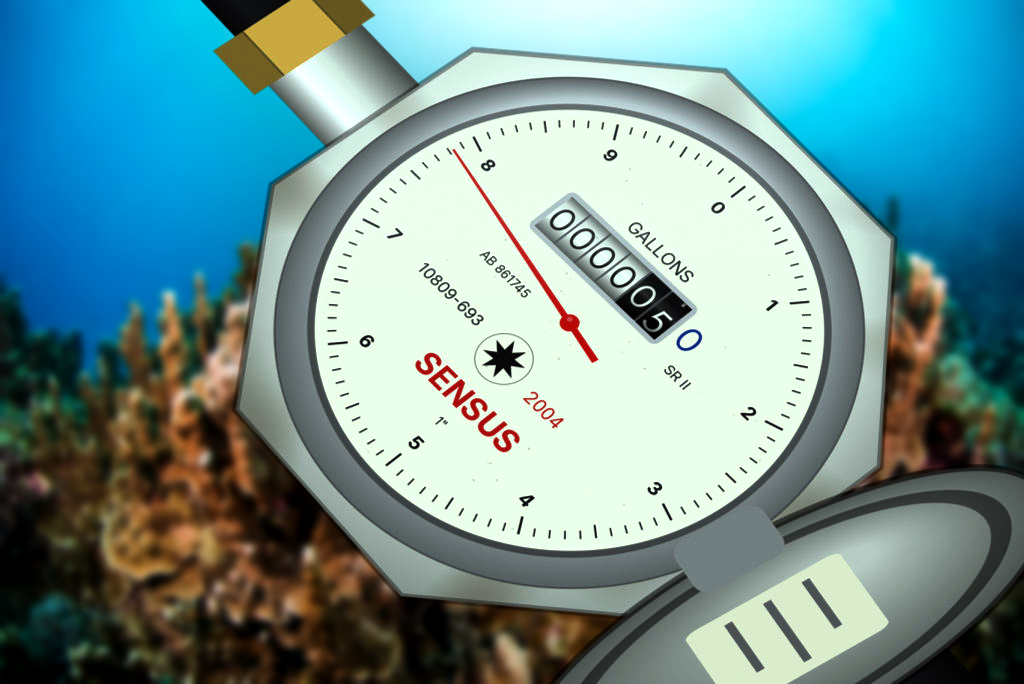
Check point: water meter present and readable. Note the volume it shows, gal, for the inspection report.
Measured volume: 47.8 gal
